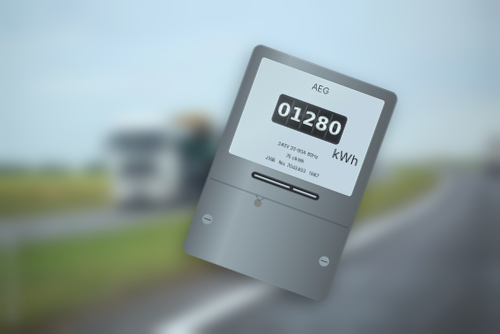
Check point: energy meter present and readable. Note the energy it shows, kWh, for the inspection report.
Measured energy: 1280 kWh
